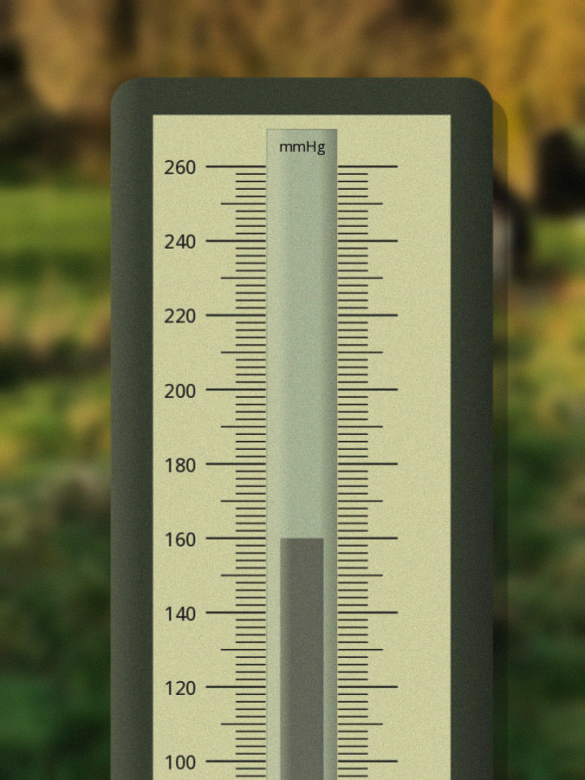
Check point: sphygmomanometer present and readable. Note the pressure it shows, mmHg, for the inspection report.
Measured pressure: 160 mmHg
